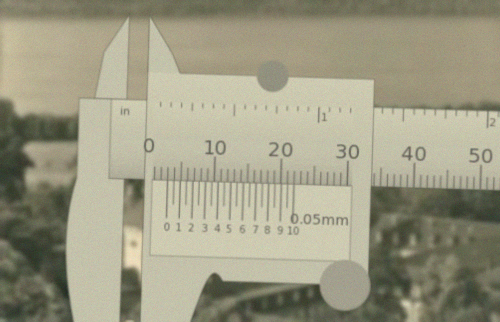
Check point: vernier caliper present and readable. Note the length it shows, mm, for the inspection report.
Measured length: 3.0 mm
